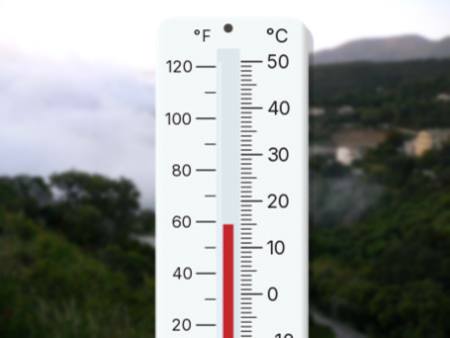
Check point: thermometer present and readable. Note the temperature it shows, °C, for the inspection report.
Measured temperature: 15 °C
